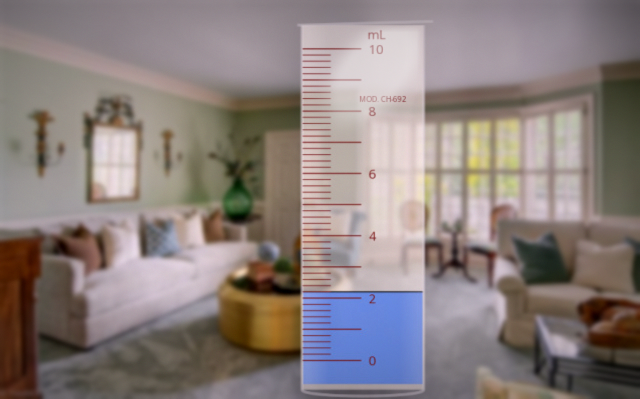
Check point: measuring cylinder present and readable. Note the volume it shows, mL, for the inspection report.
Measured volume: 2.2 mL
